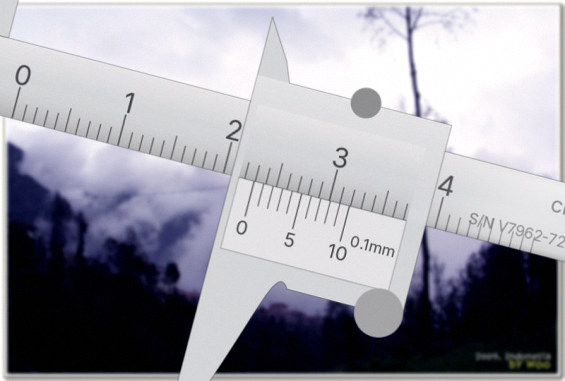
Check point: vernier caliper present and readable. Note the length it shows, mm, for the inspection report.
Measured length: 22.9 mm
